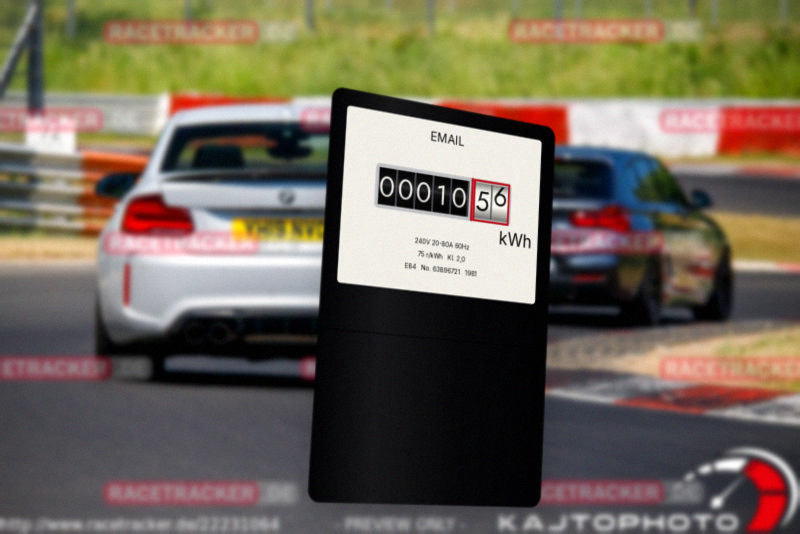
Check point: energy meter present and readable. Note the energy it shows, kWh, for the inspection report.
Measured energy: 10.56 kWh
